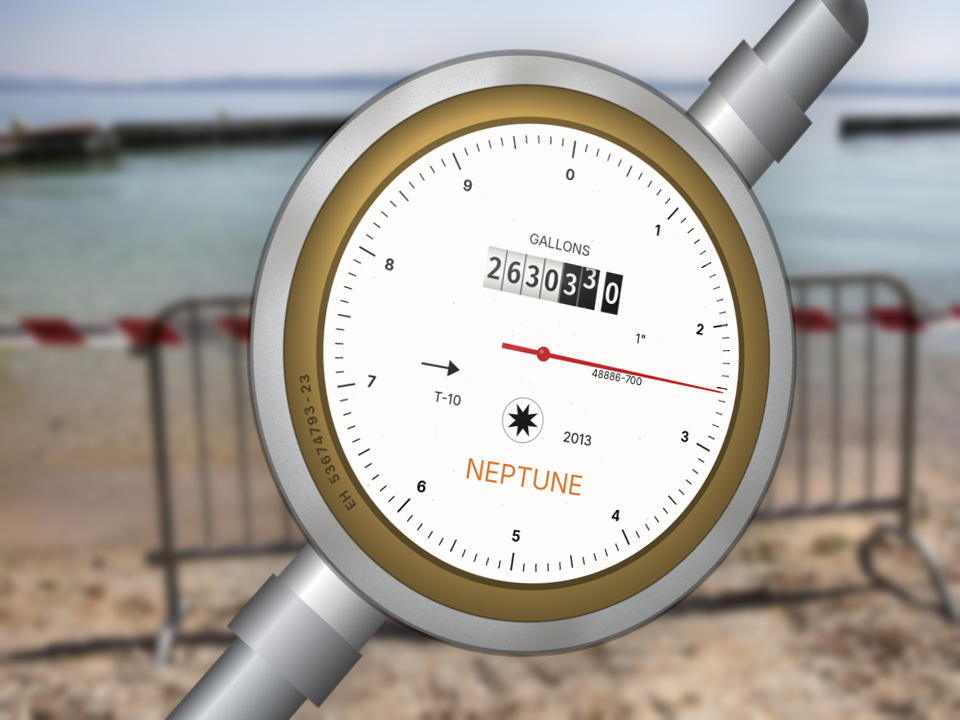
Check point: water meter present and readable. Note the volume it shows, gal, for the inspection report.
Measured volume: 2630332.5 gal
